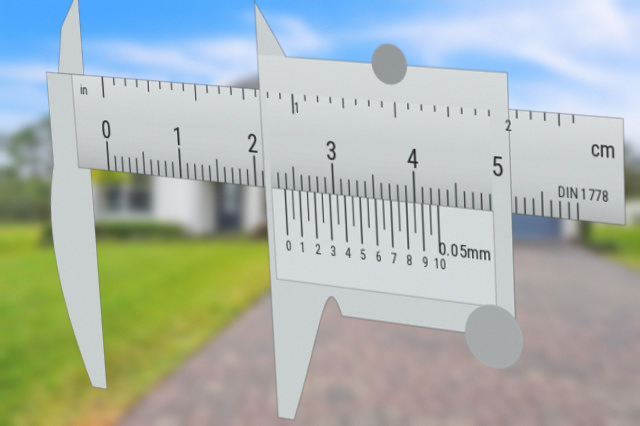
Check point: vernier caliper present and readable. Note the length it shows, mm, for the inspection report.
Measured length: 23.8 mm
